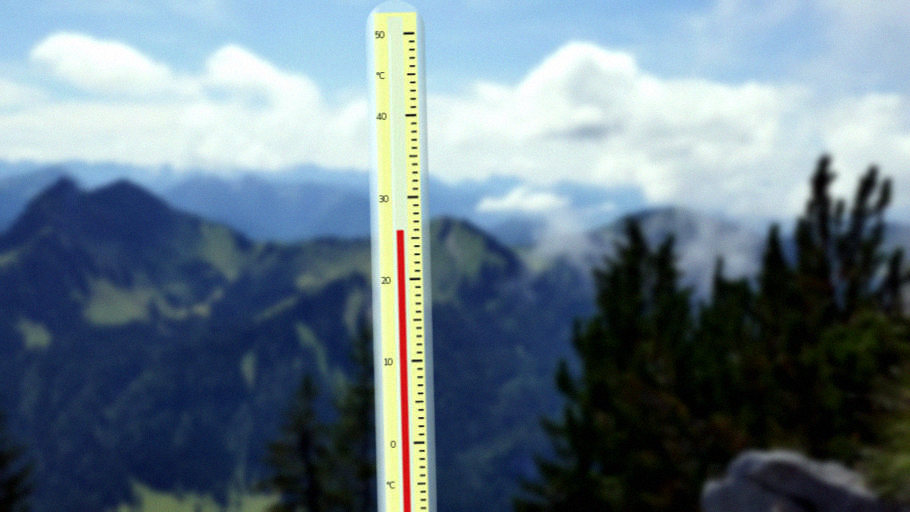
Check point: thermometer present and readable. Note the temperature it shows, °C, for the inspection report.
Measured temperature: 26 °C
